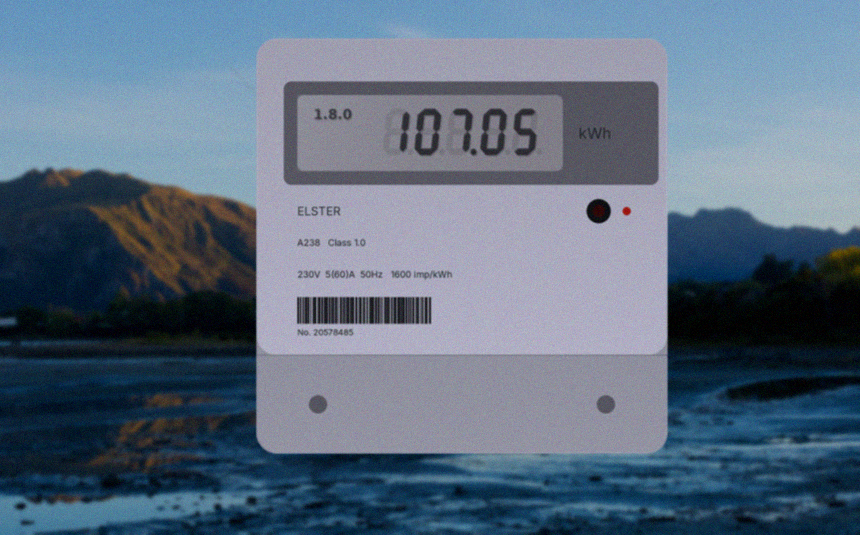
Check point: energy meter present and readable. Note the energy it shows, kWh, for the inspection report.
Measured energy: 107.05 kWh
